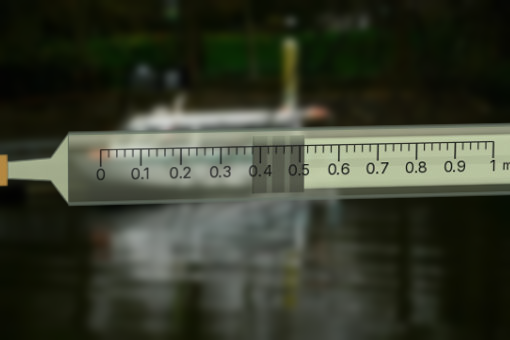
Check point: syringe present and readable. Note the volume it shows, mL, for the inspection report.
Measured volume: 0.38 mL
